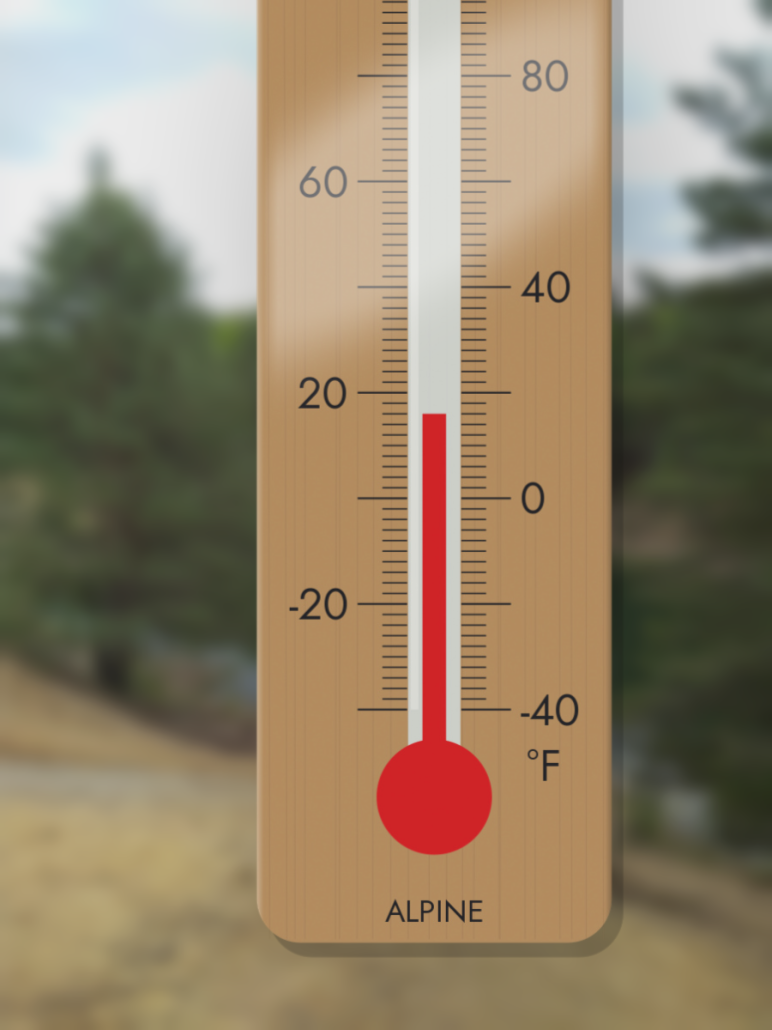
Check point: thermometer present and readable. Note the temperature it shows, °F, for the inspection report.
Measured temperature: 16 °F
